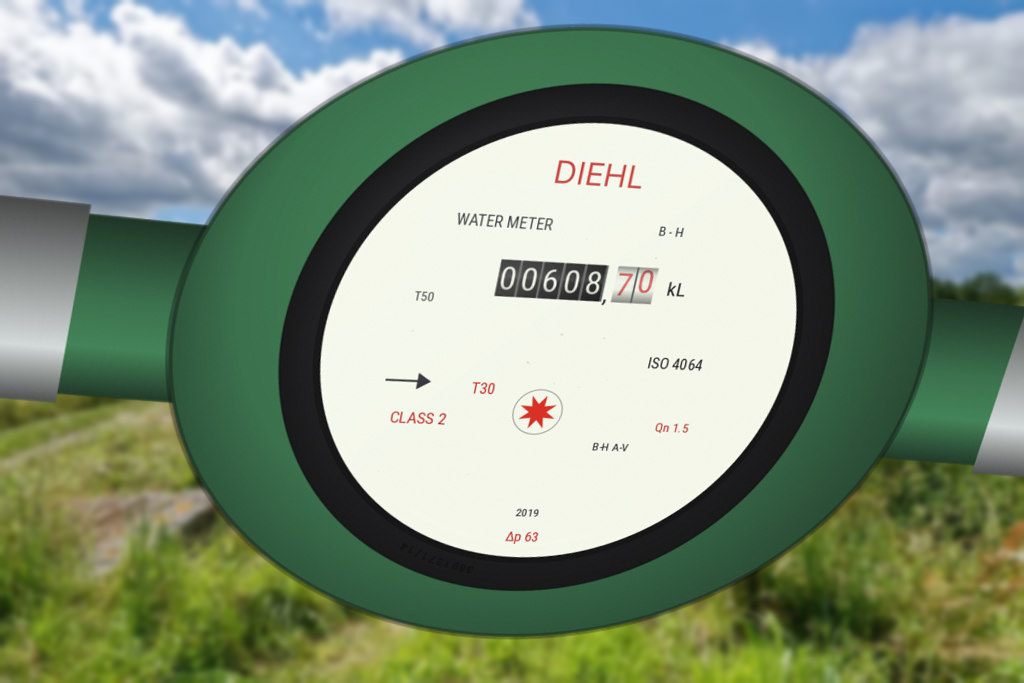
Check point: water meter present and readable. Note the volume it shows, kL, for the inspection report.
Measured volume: 608.70 kL
